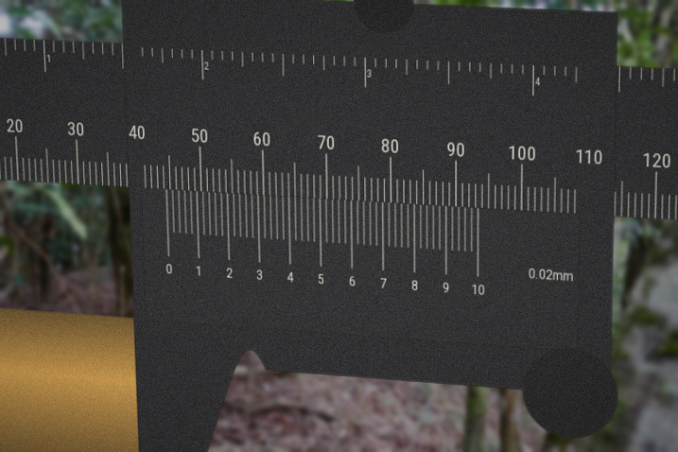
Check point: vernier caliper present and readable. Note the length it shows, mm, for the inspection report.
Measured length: 44.4 mm
